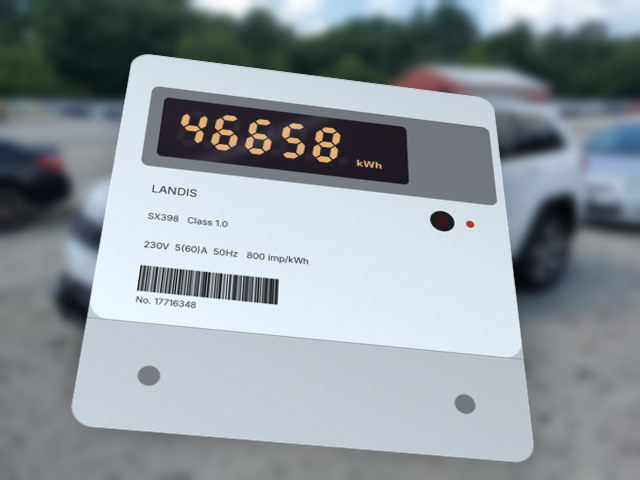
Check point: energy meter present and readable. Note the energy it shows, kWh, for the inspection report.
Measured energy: 46658 kWh
